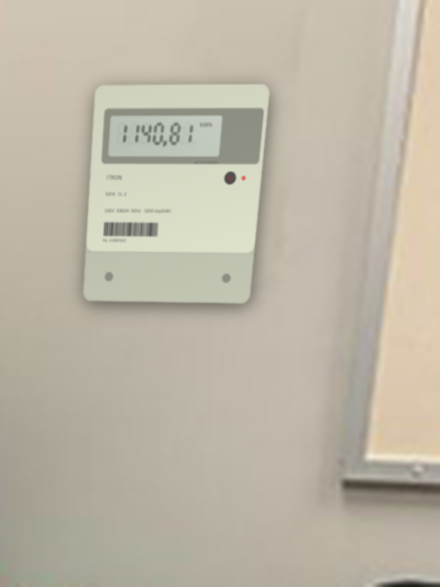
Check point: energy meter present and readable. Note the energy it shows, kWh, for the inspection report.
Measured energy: 1140.81 kWh
